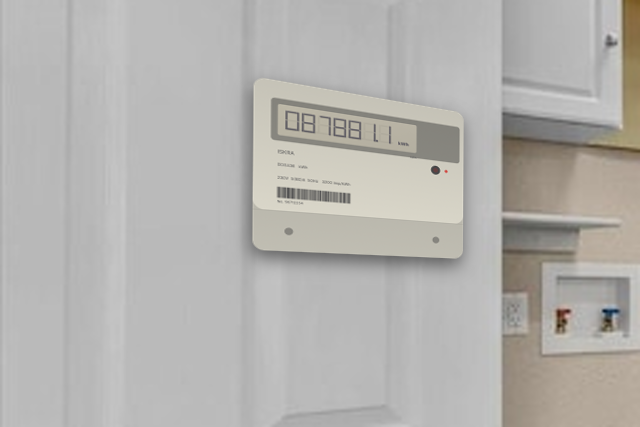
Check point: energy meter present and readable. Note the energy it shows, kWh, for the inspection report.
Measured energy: 87881.1 kWh
